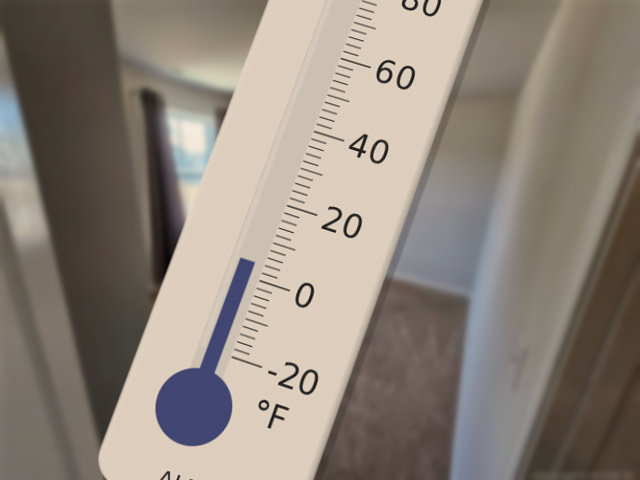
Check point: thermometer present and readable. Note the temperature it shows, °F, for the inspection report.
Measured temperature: 4 °F
